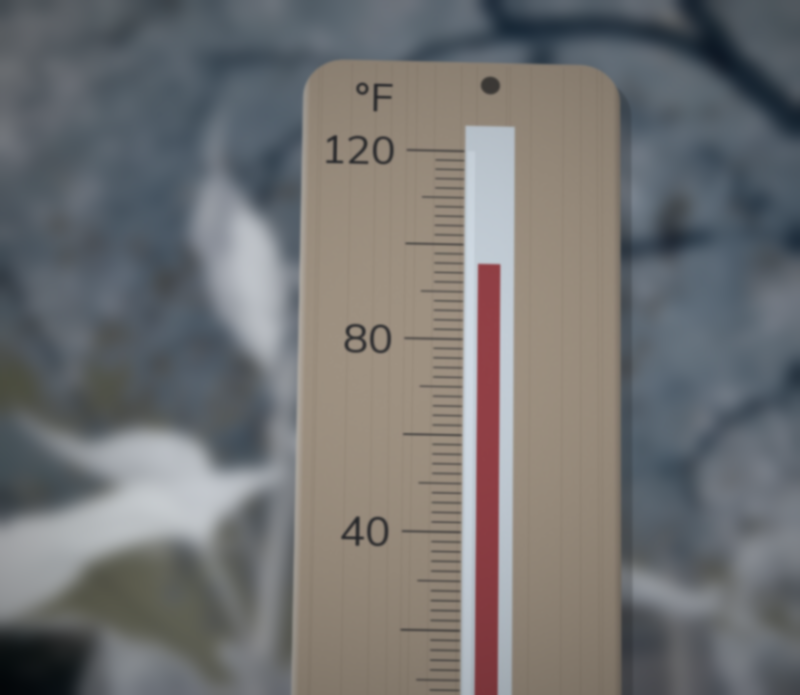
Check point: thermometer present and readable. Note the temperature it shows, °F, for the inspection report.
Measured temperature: 96 °F
